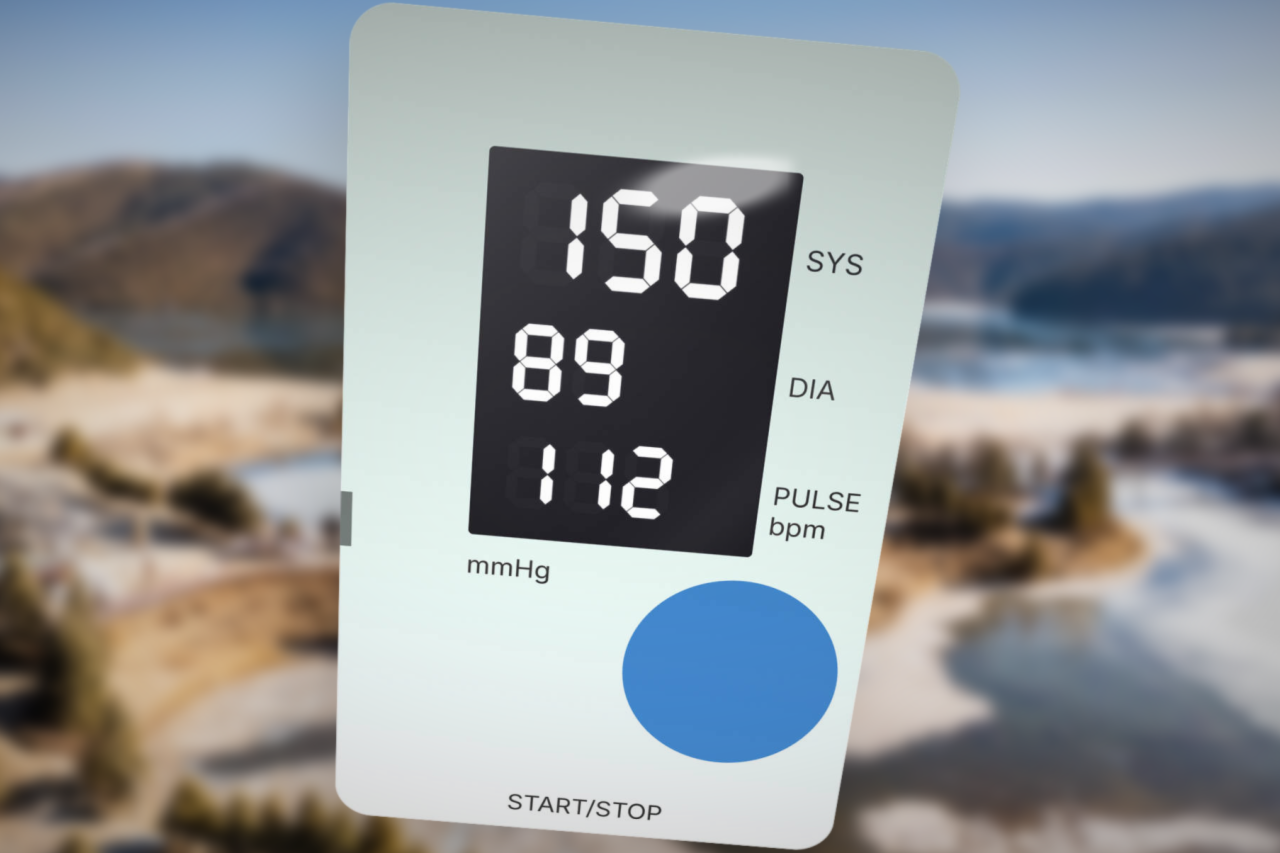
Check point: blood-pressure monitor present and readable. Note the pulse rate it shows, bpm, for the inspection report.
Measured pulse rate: 112 bpm
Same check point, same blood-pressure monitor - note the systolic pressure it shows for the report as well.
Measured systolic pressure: 150 mmHg
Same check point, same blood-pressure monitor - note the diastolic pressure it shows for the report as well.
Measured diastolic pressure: 89 mmHg
